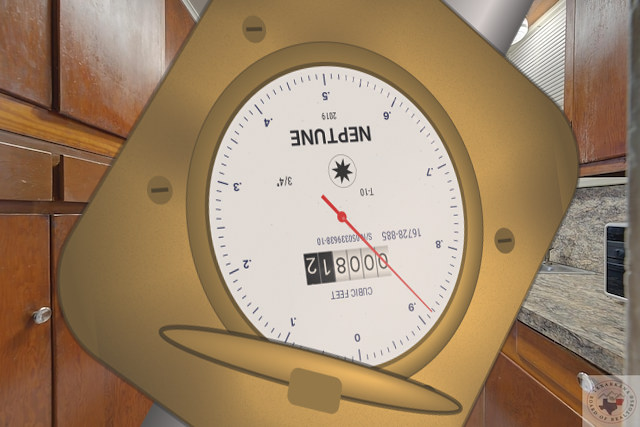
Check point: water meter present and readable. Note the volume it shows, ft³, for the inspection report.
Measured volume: 811.88 ft³
